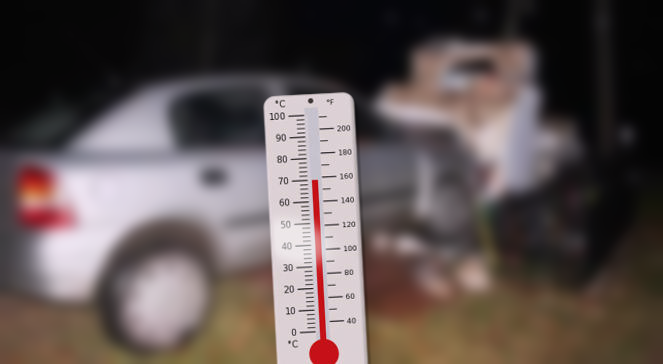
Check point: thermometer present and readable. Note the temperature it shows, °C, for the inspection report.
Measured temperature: 70 °C
